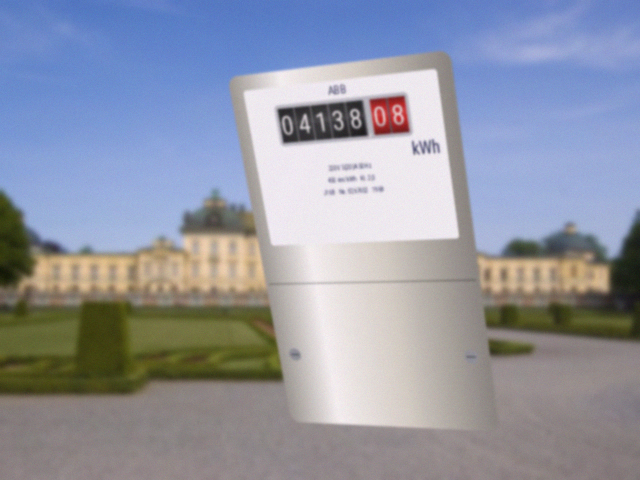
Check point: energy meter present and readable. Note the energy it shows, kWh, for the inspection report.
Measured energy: 4138.08 kWh
